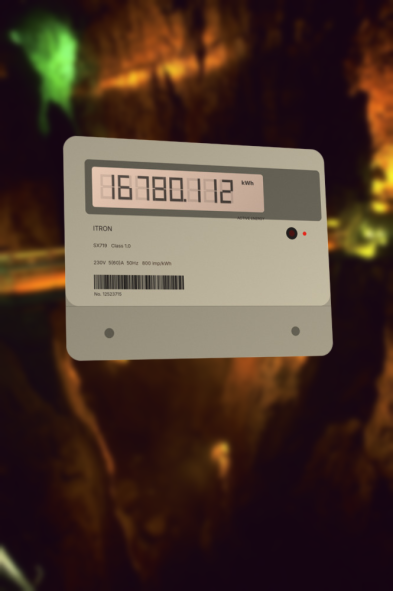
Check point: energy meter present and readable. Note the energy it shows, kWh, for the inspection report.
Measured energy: 16780.112 kWh
